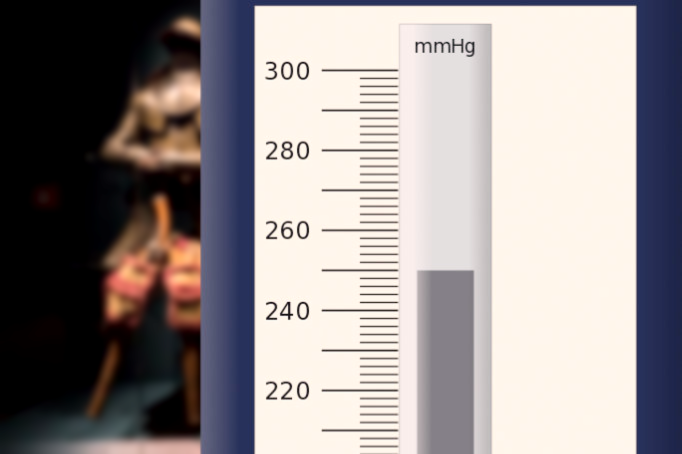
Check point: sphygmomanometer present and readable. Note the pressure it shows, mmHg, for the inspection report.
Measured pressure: 250 mmHg
